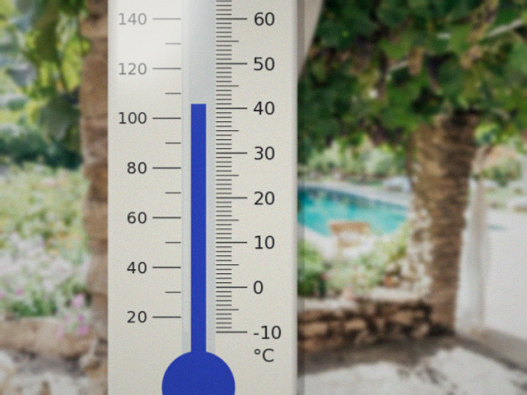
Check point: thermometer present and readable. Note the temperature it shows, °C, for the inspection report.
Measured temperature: 41 °C
